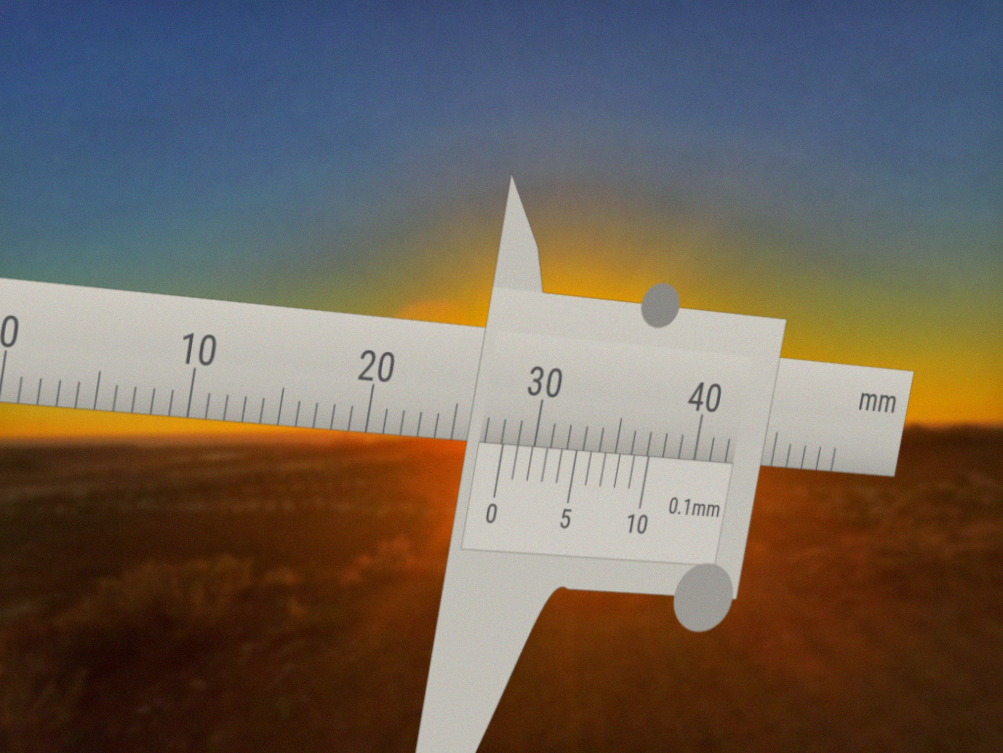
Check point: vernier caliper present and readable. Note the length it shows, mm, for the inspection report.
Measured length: 28.1 mm
